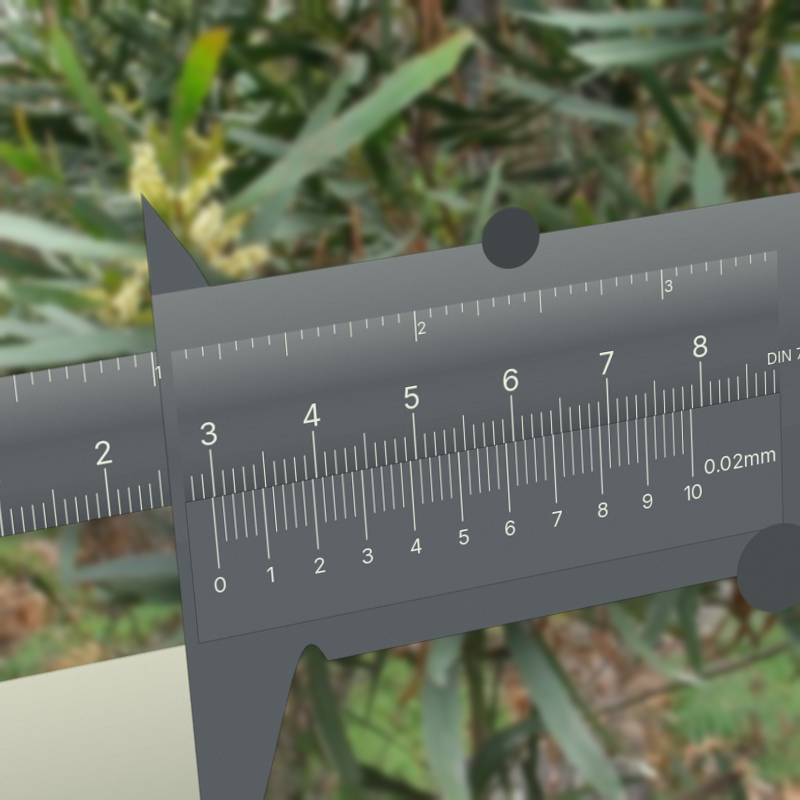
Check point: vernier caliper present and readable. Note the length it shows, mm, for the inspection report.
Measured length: 29.8 mm
